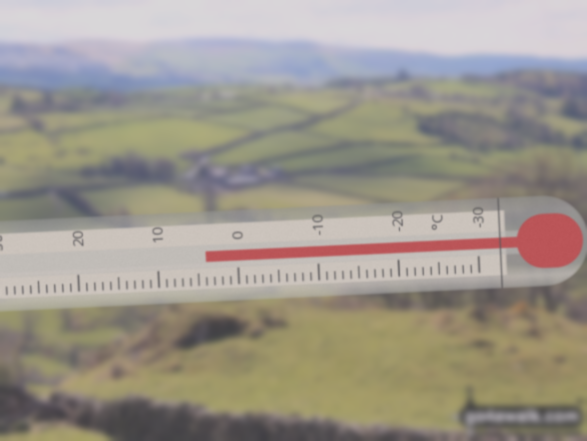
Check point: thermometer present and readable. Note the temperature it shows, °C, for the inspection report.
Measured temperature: 4 °C
